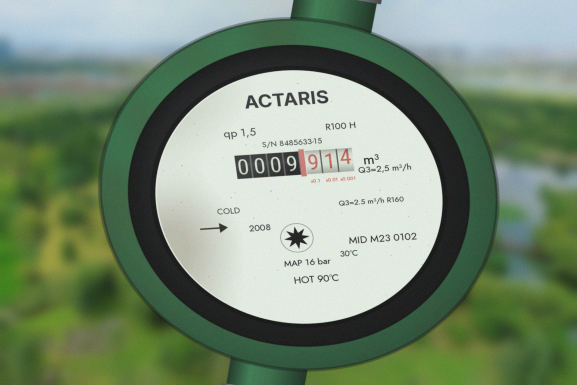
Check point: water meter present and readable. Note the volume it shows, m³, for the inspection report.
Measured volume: 9.914 m³
